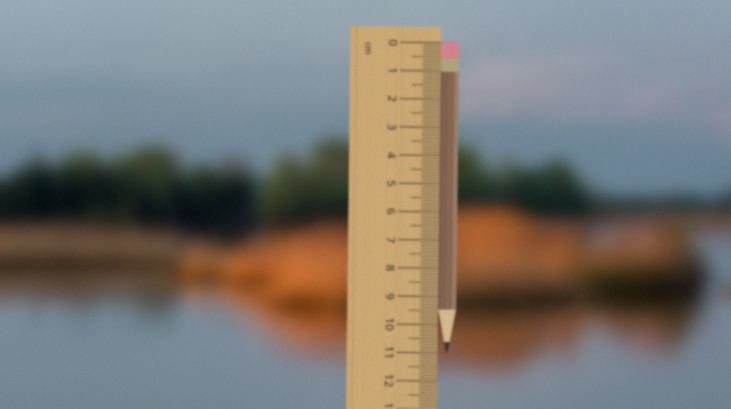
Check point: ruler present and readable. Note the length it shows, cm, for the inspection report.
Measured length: 11 cm
